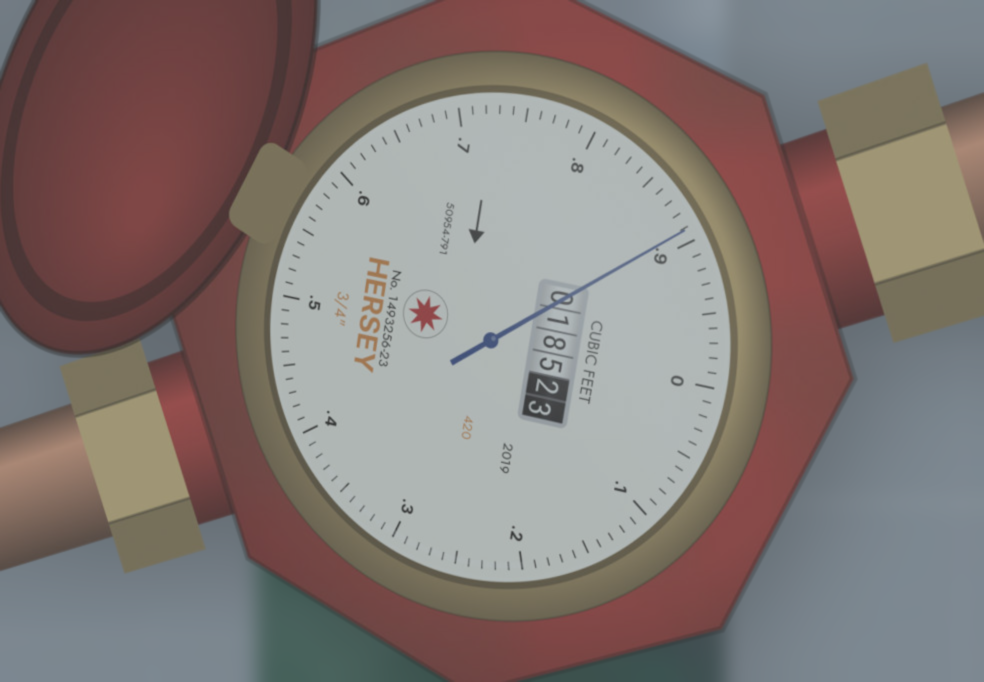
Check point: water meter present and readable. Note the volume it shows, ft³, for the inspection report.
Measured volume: 18522.89 ft³
